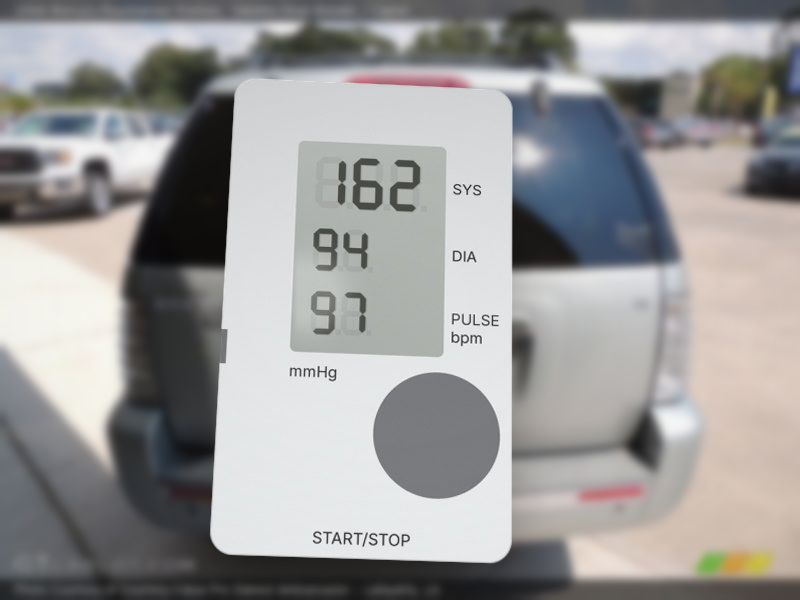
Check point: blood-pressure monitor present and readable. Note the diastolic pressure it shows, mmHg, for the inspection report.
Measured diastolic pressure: 94 mmHg
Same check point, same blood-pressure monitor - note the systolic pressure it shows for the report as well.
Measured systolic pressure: 162 mmHg
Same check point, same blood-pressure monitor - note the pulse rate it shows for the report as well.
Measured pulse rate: 97 bpm
